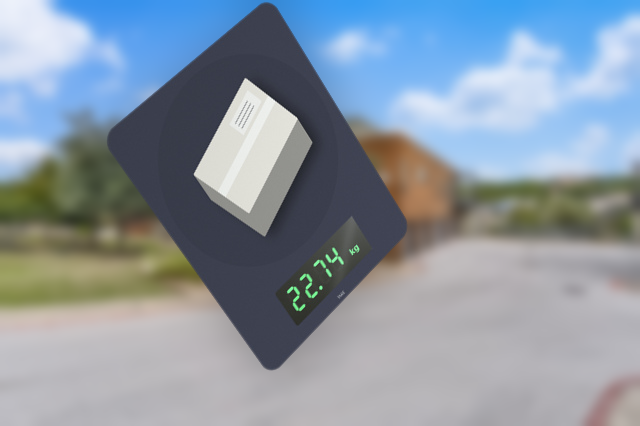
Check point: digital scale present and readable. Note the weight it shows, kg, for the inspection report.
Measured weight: 22.74 kg
